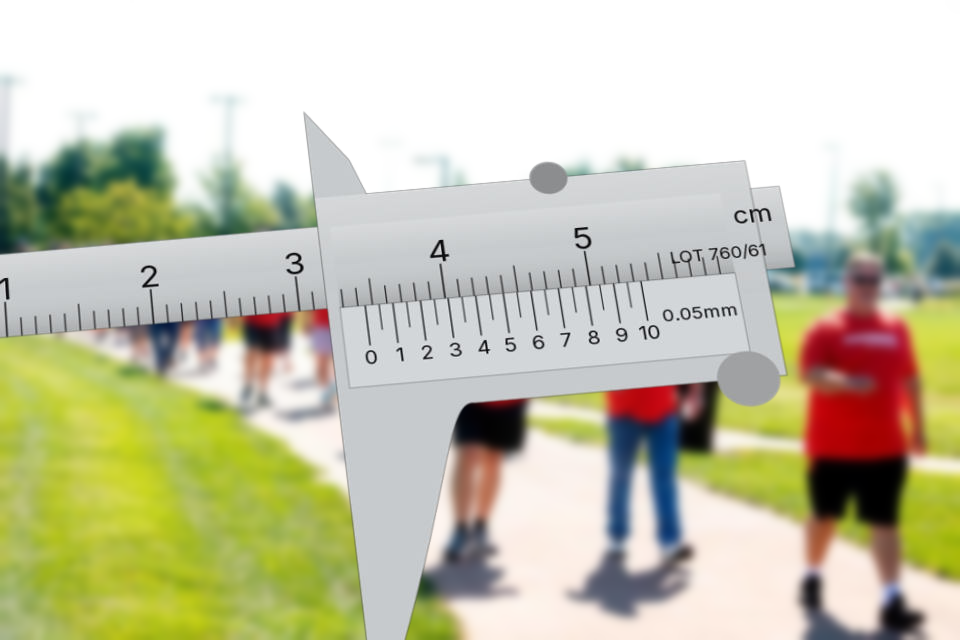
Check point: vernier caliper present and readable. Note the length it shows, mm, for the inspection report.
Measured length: 34.5 mm
